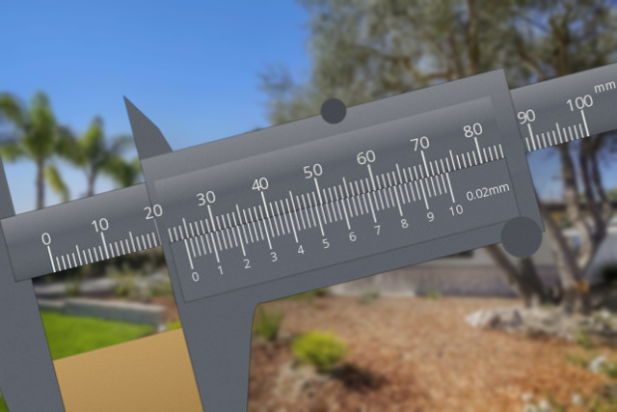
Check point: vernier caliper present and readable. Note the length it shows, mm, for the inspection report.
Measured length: 24.4 mm
